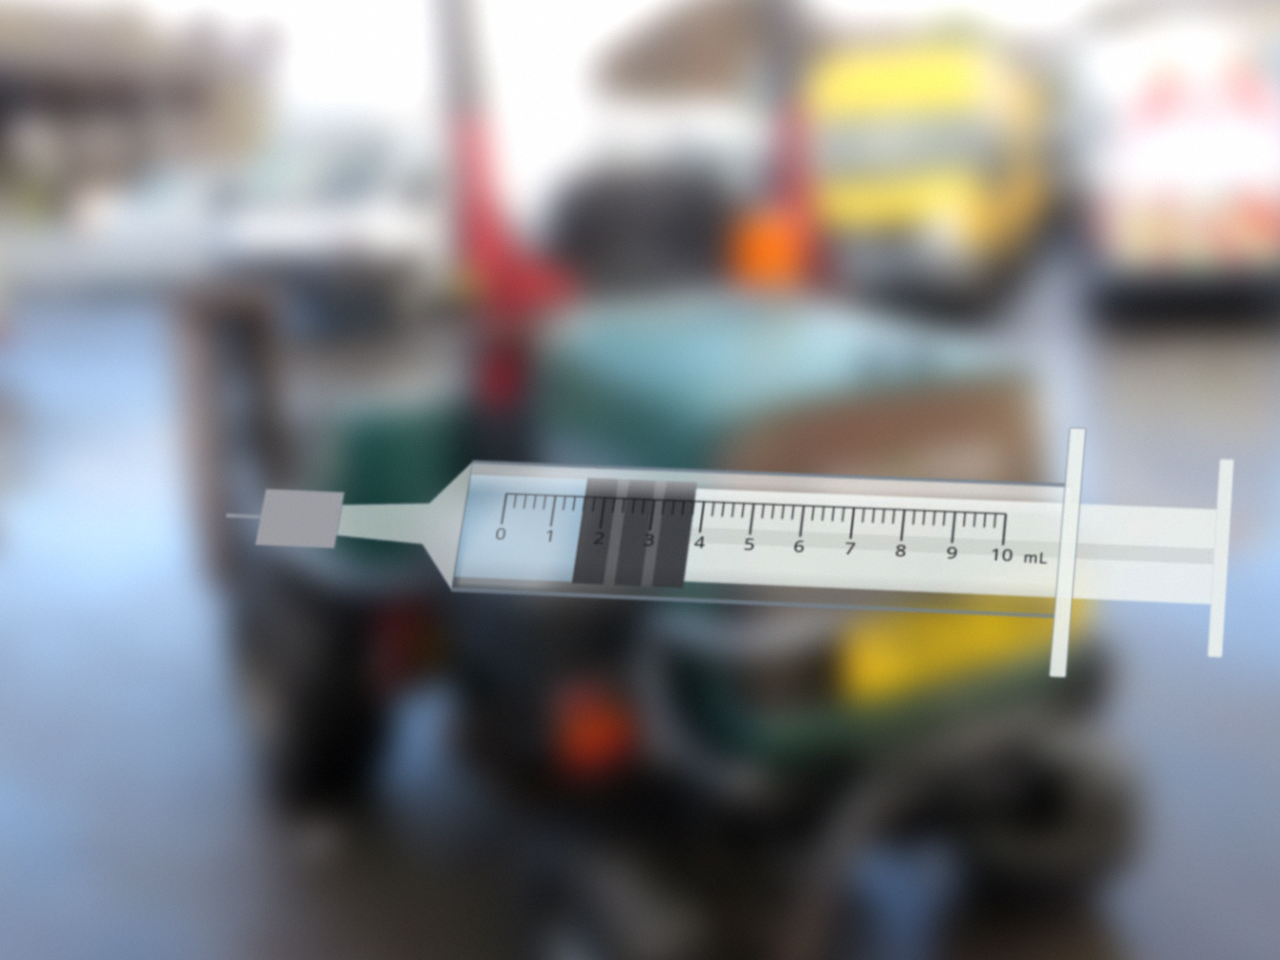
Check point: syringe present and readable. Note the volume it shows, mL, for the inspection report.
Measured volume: 1.6 mL
